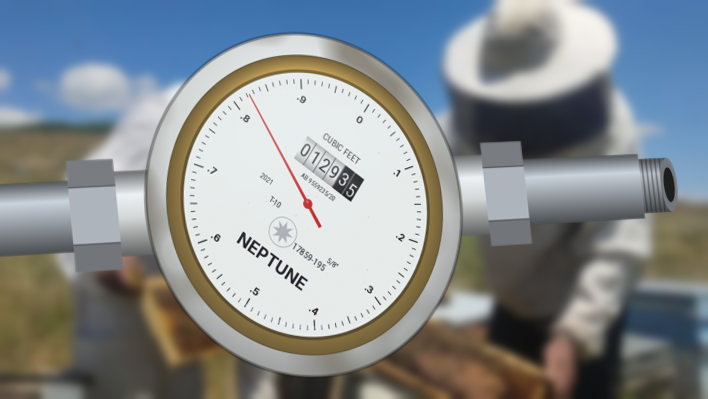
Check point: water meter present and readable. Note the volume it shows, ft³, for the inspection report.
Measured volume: 12934.82 ft³
